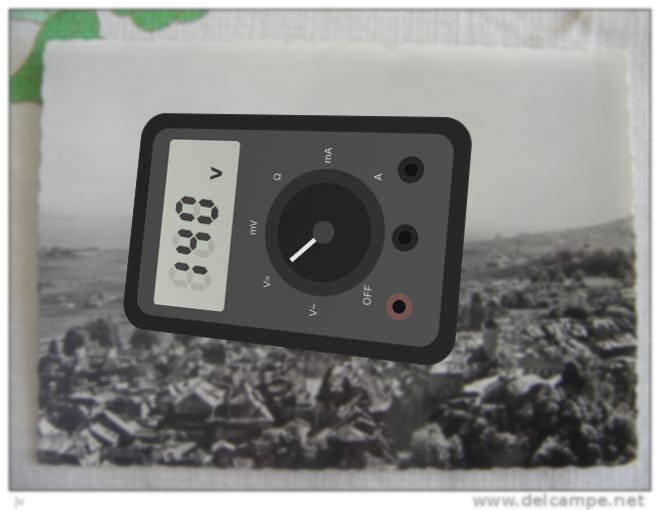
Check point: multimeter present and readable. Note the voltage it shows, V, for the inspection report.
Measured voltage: 140 V
